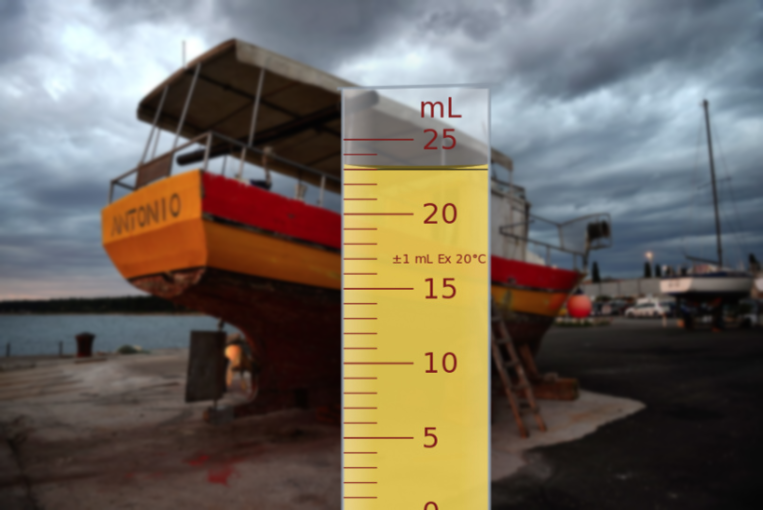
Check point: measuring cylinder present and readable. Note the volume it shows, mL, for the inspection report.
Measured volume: 23 mL
